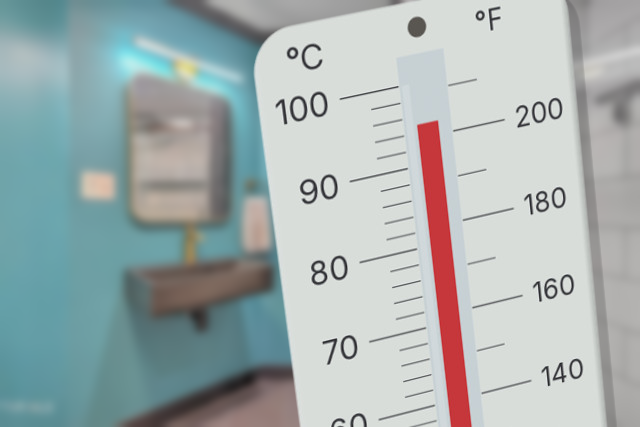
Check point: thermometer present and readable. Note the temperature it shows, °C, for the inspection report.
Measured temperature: 95 °C
